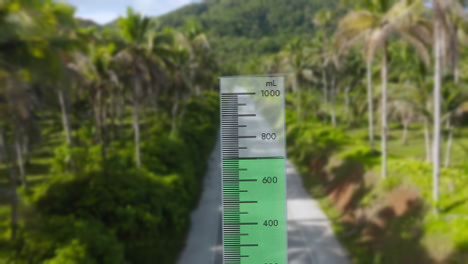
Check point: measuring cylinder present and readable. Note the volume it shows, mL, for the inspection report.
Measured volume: 700 mL
